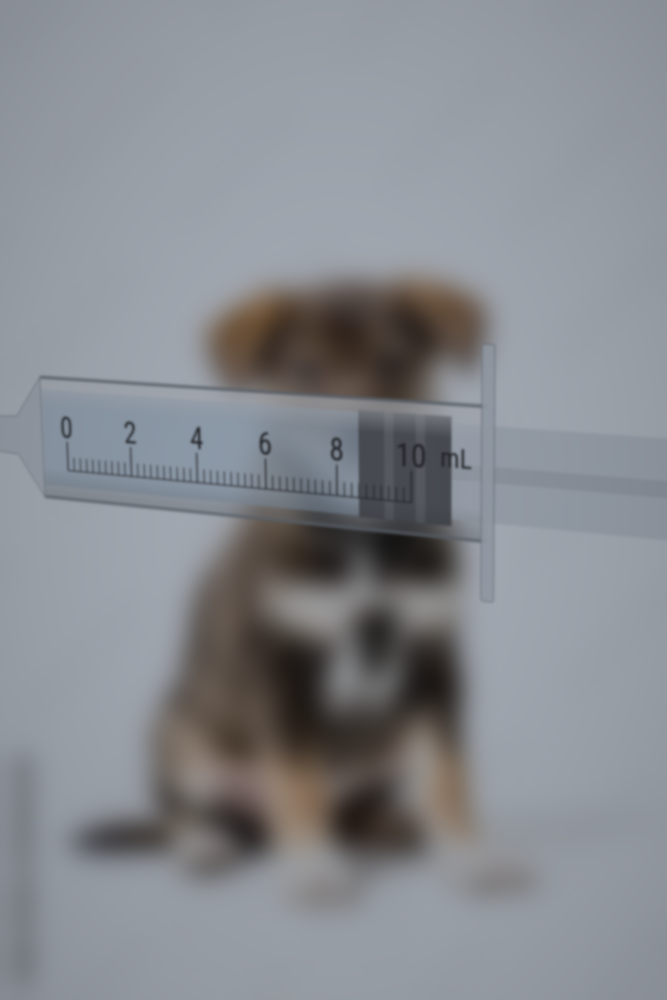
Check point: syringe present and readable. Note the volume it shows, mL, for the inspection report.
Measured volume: 8.6 mL
